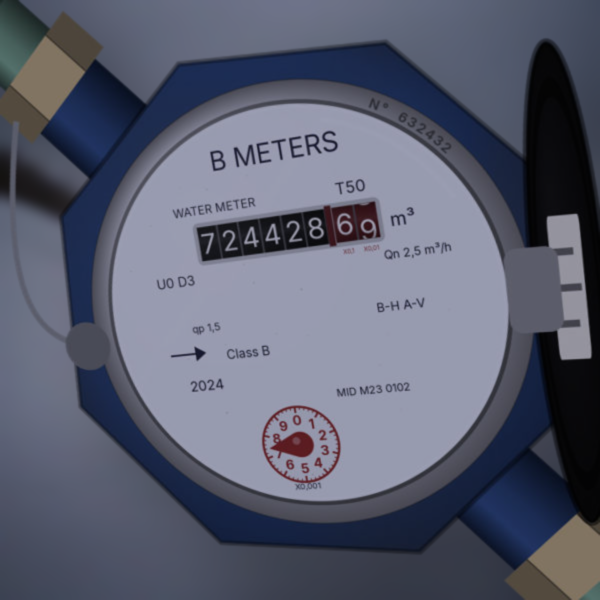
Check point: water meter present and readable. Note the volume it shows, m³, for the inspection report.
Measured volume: 724428.687 m³
